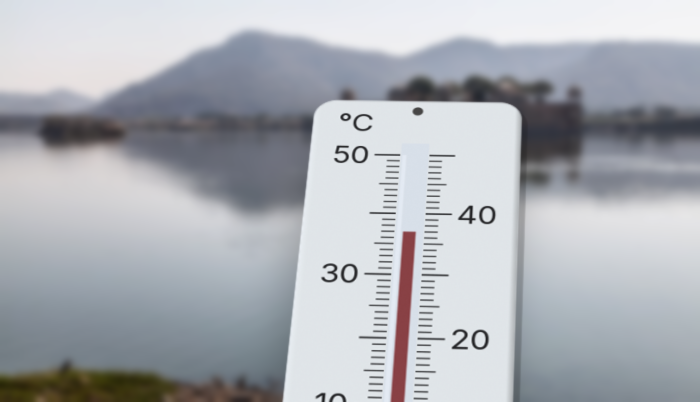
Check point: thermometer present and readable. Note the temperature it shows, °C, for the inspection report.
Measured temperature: 37 °C
